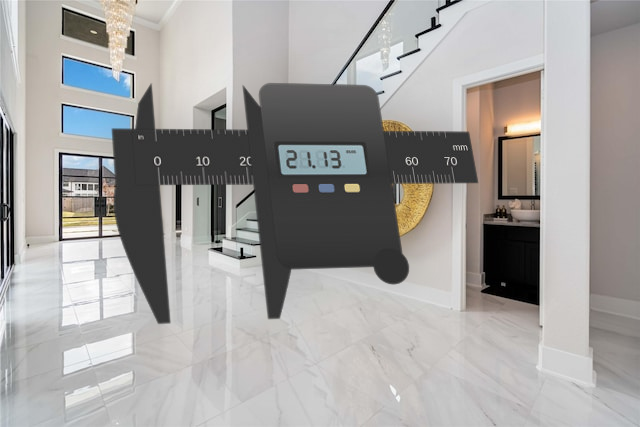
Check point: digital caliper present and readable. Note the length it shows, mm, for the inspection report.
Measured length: 21.13 mm
